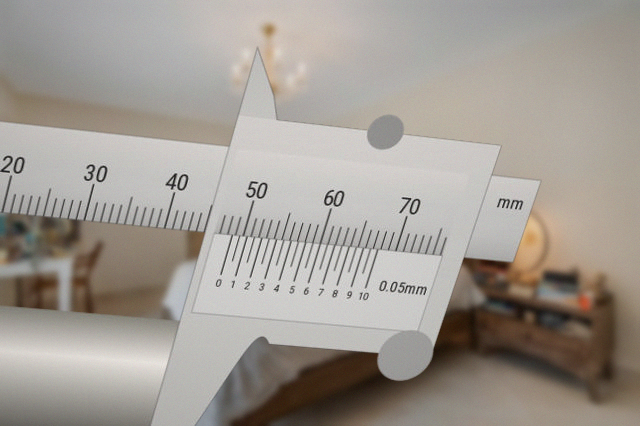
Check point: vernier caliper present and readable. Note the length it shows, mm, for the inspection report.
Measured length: 48.6 mm
